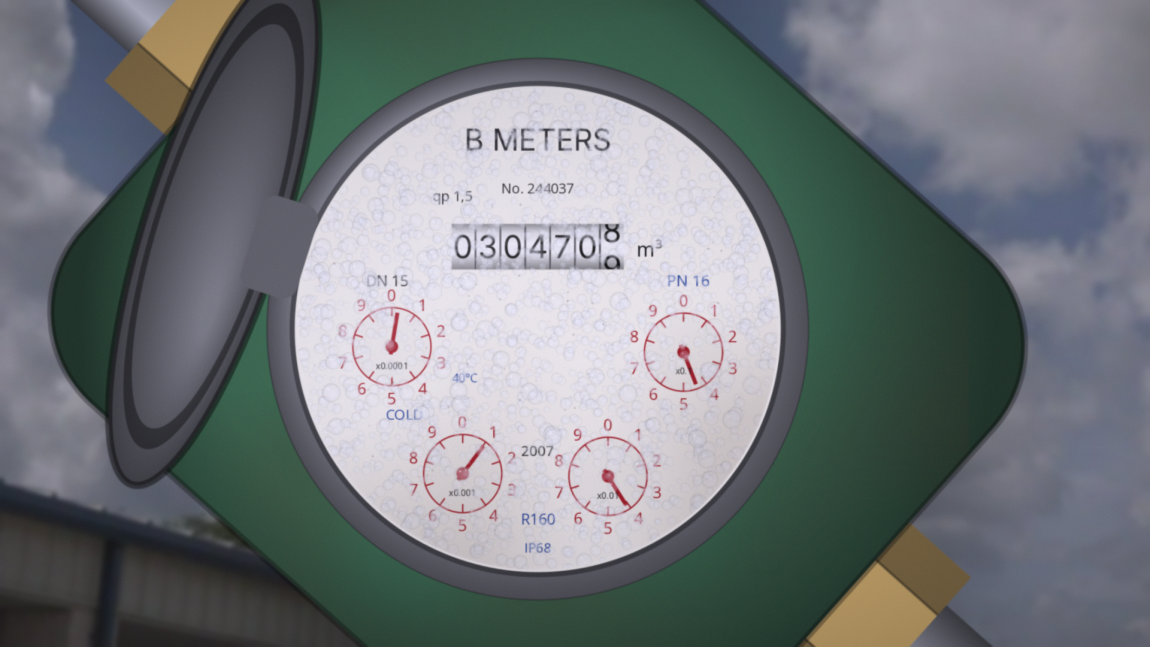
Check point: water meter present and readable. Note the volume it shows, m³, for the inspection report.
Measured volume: 304708.4410 m³
